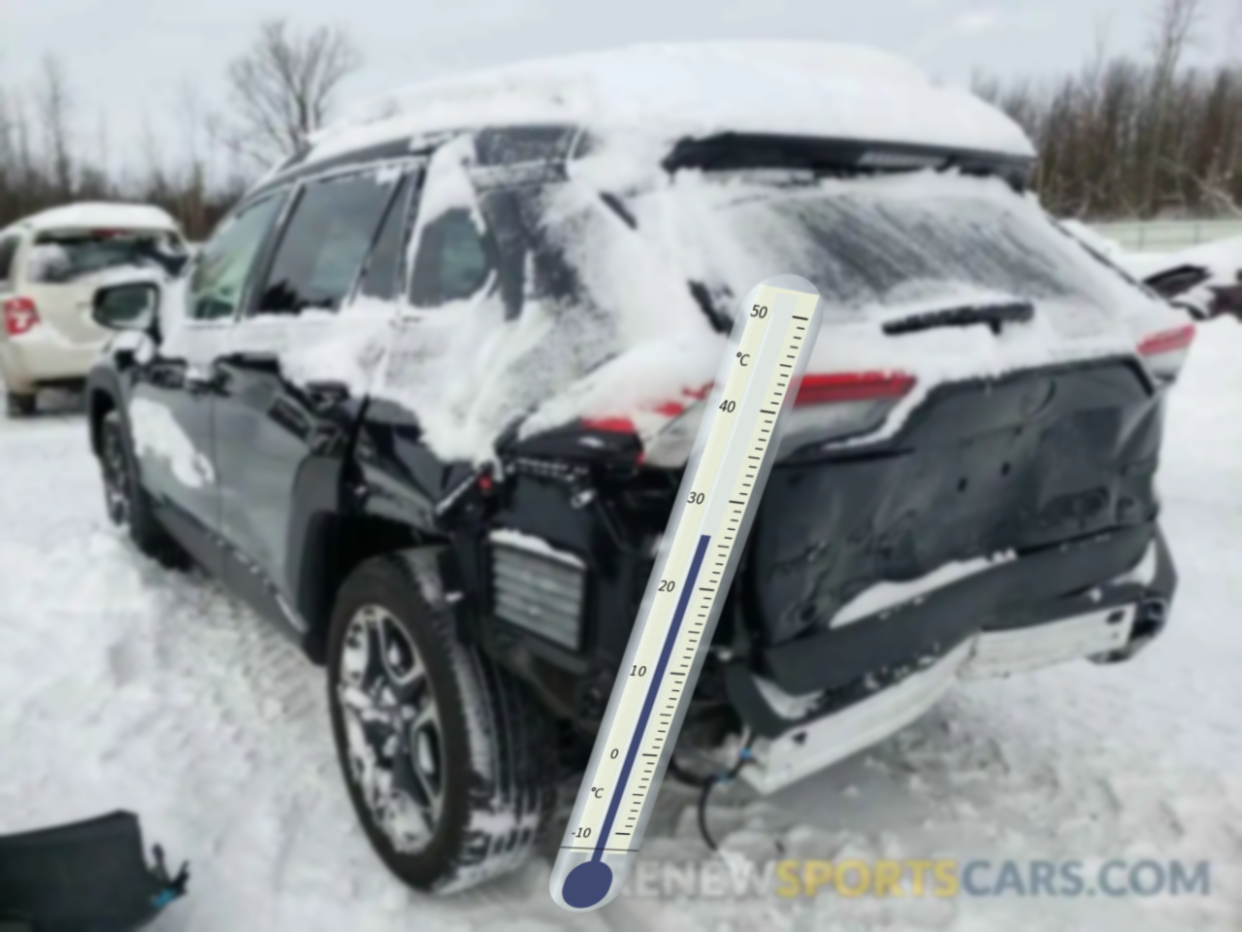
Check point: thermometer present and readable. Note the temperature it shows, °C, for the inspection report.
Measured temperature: 26 °C
